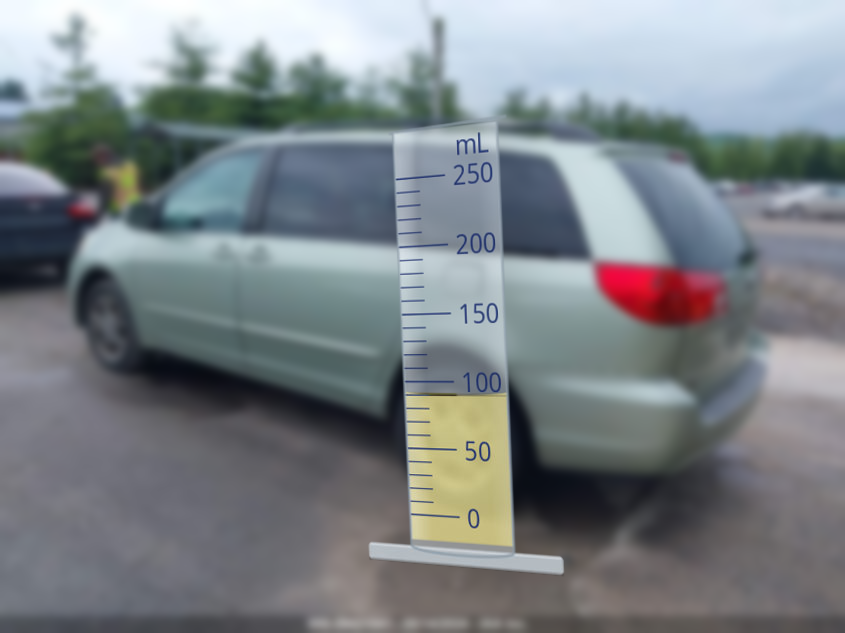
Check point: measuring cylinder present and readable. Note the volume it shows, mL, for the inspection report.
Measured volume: 90 mL
